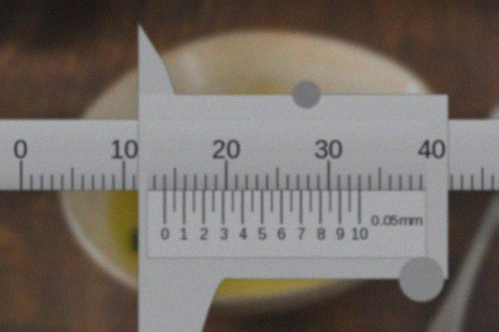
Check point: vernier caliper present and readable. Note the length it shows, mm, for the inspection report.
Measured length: 14.0 mm
